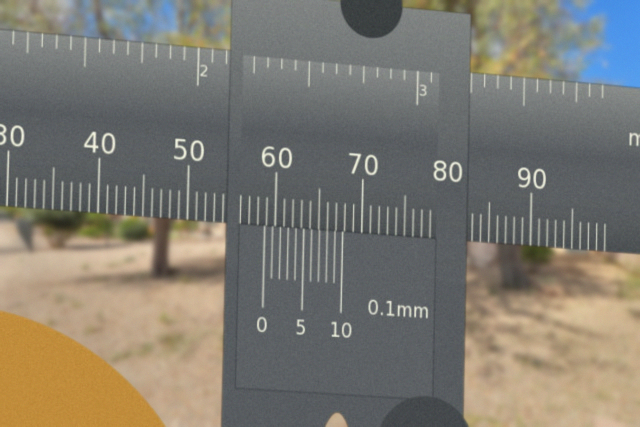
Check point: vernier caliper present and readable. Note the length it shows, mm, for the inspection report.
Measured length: 58.8 mm
